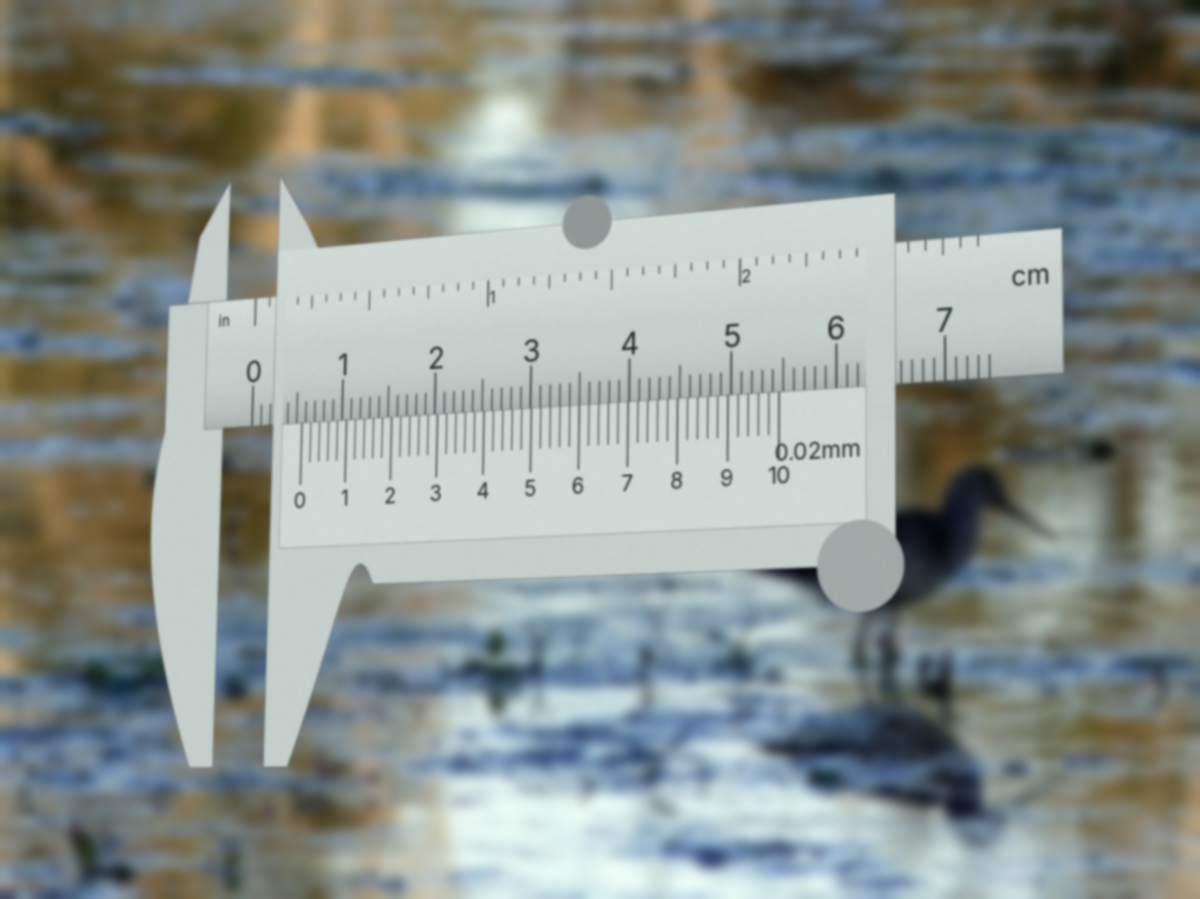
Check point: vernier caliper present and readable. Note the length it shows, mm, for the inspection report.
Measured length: 5.6 mm
